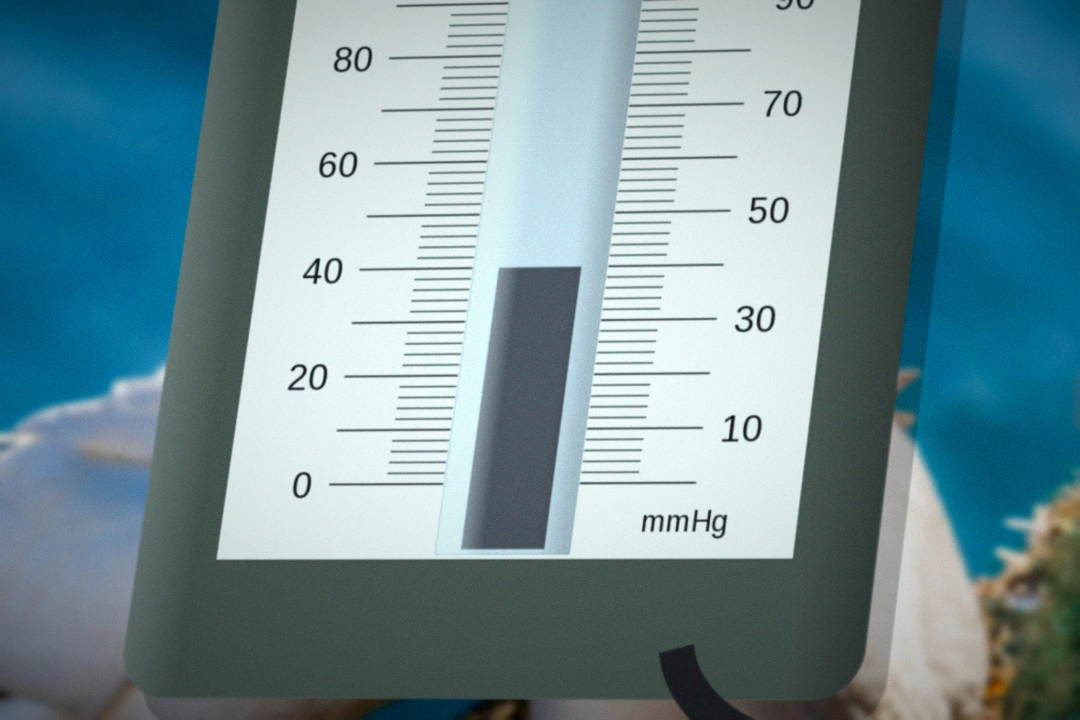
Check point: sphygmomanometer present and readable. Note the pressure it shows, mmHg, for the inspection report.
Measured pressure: 40 mmHg
